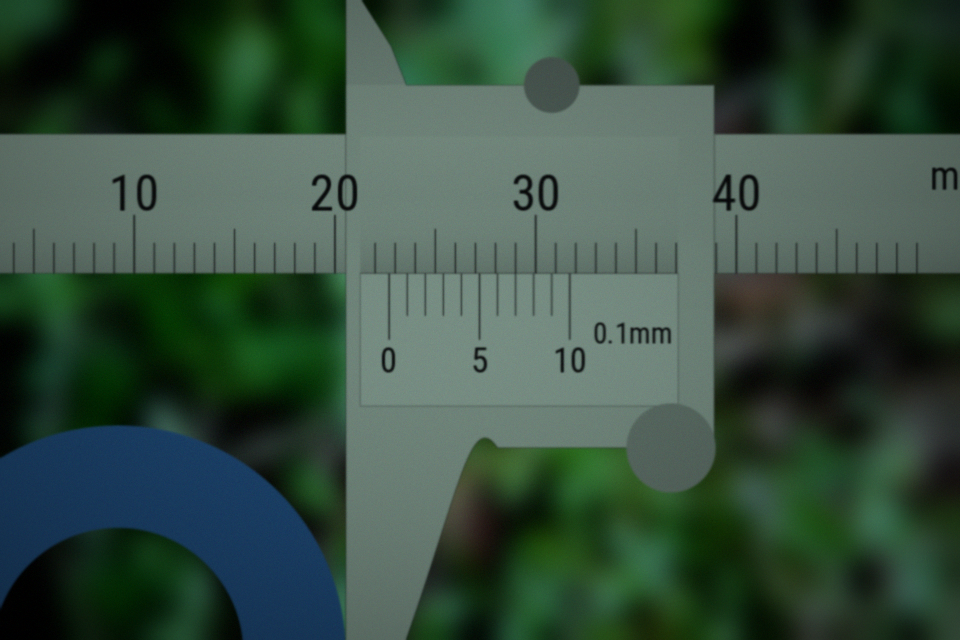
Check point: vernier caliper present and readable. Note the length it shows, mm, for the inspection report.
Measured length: 22.7 mm
